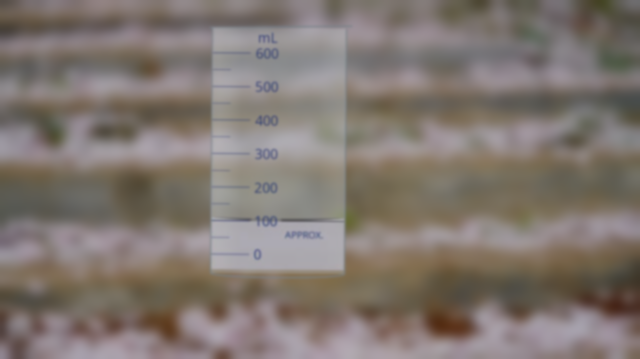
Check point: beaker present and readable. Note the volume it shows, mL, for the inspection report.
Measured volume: 100 mL
